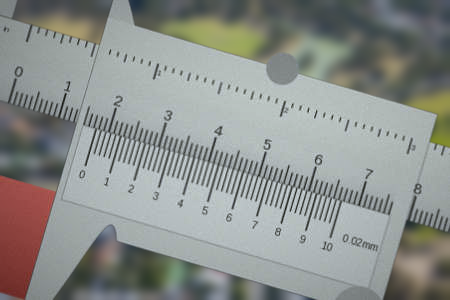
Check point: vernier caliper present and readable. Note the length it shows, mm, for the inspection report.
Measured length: 17.5 mm
